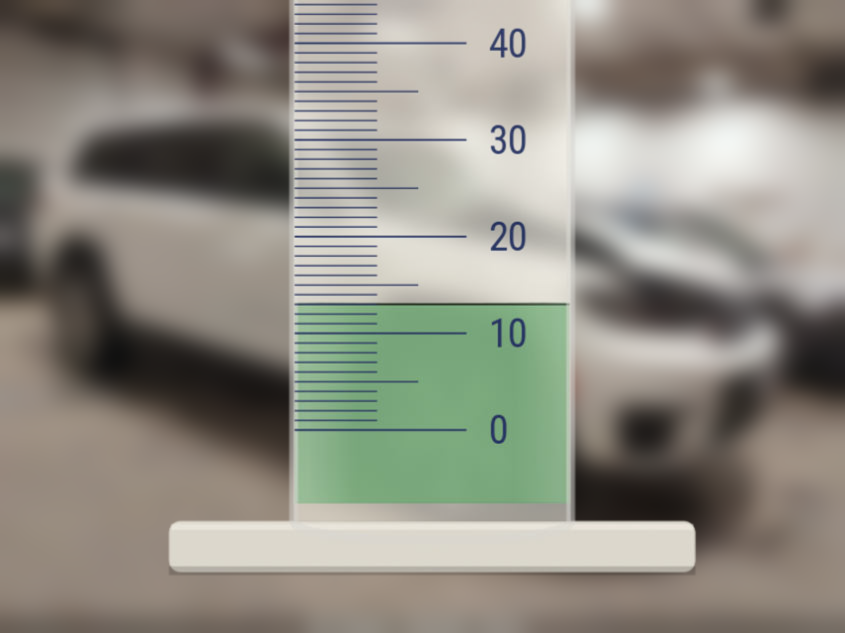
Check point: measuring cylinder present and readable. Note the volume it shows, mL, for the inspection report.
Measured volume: 13 mL
